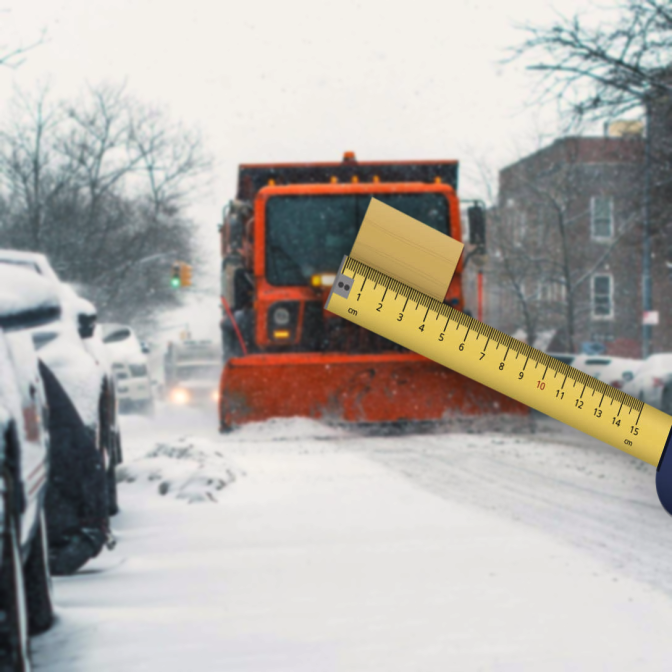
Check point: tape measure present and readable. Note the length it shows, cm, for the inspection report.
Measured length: 4.5 cm
